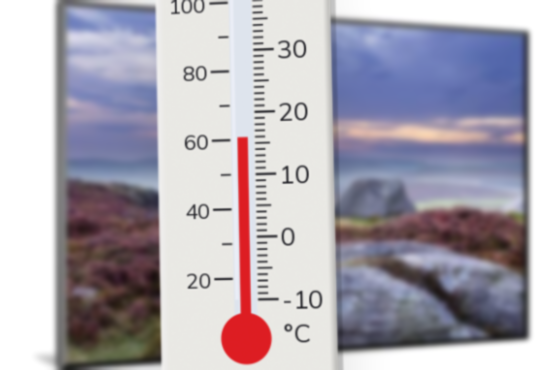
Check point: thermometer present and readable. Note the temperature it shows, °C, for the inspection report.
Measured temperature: 16 °C
